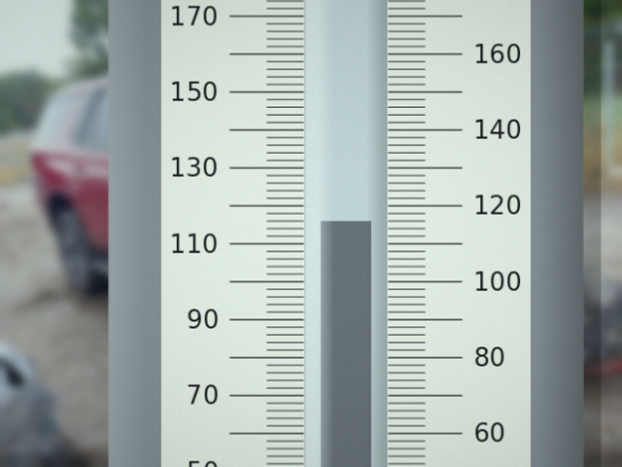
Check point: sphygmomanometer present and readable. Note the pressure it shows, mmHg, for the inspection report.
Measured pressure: 116 mmHg
